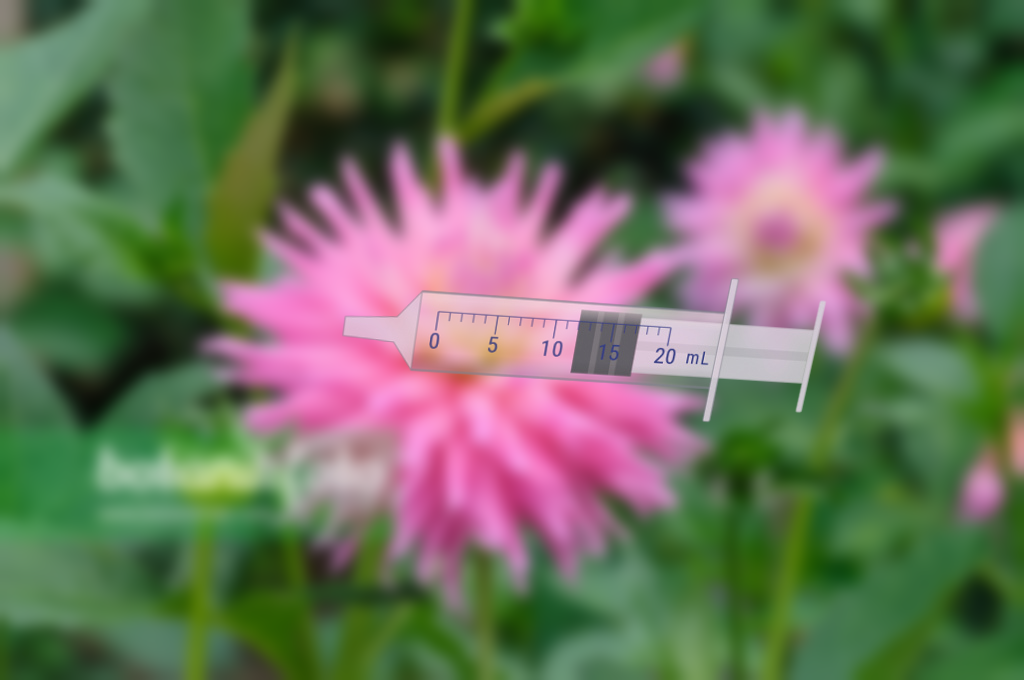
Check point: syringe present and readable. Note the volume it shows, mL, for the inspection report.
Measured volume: 12 mL
